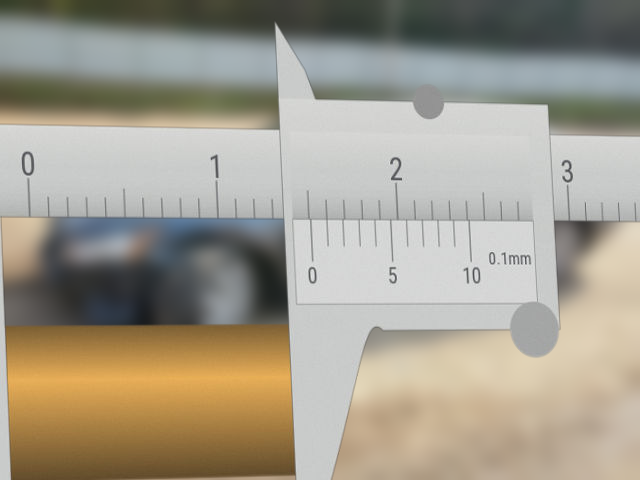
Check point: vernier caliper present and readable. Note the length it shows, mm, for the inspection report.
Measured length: 15.1 mm
